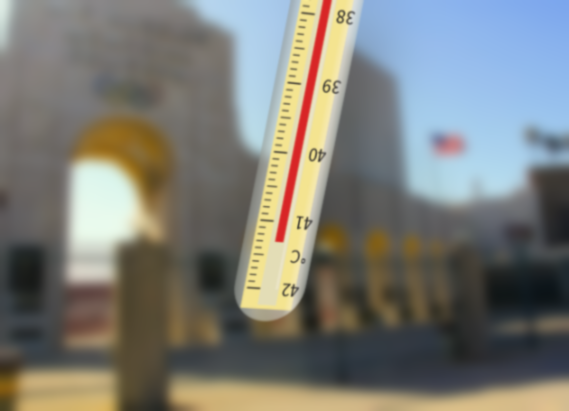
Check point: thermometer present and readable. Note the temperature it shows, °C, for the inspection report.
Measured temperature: 41.3 °C
